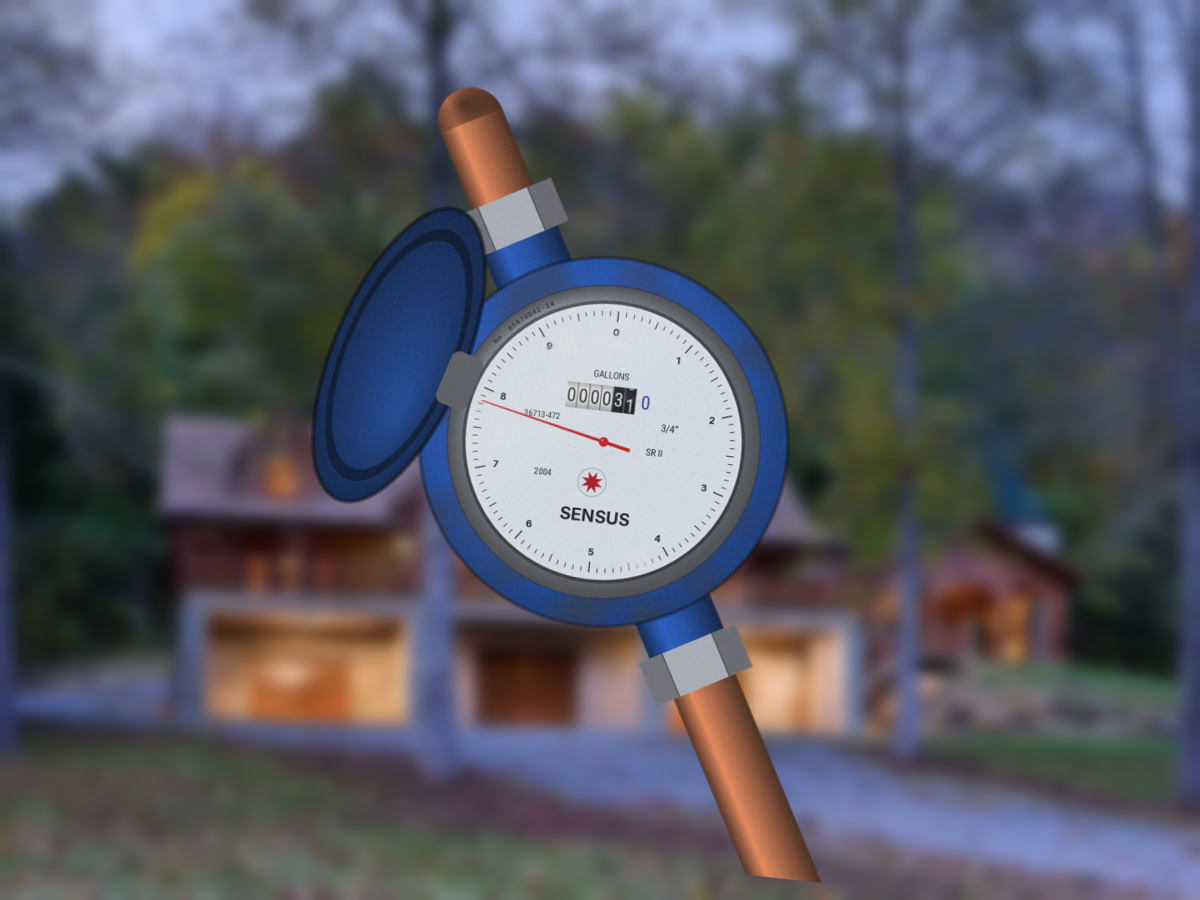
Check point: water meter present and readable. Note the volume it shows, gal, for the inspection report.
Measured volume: 307.8 gal
